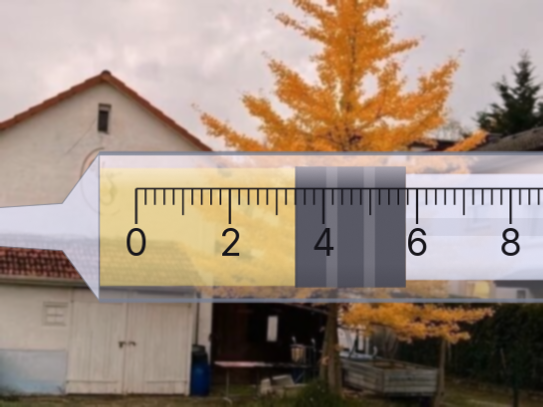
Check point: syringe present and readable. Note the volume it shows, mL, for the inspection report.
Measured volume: 3.4 mL
